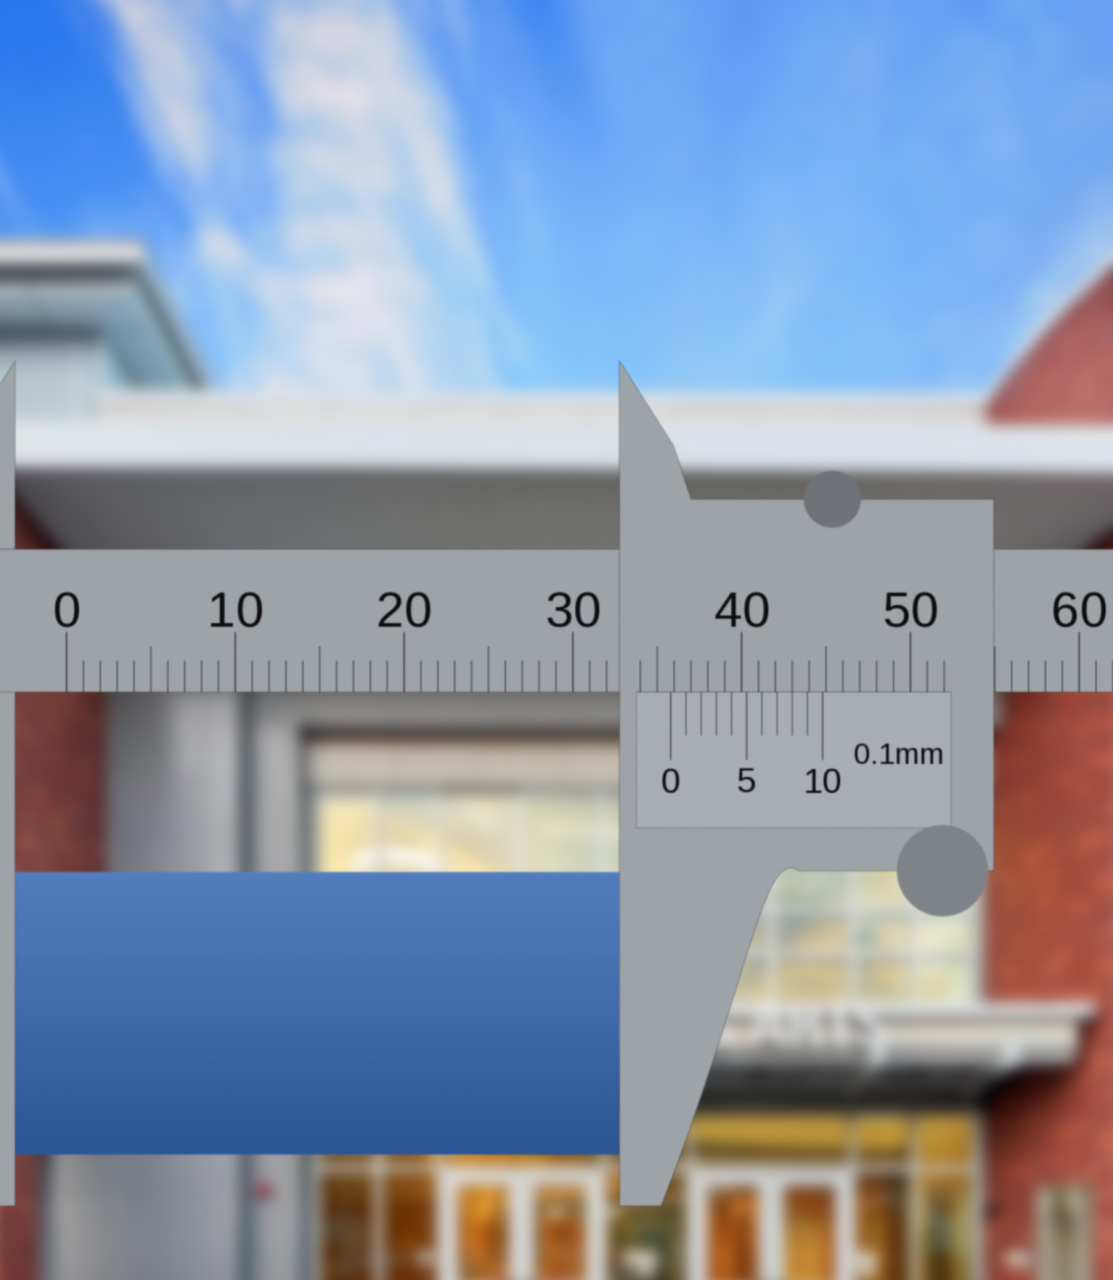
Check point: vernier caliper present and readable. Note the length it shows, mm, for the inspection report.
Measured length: 35.8 mm
